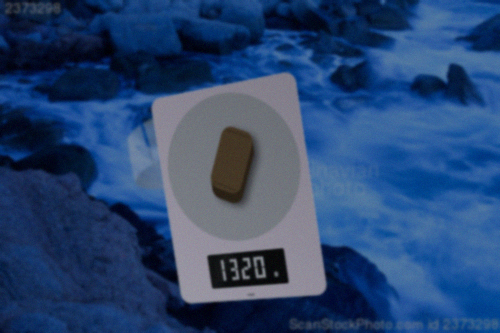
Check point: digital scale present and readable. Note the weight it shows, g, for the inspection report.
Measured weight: 1320 g
